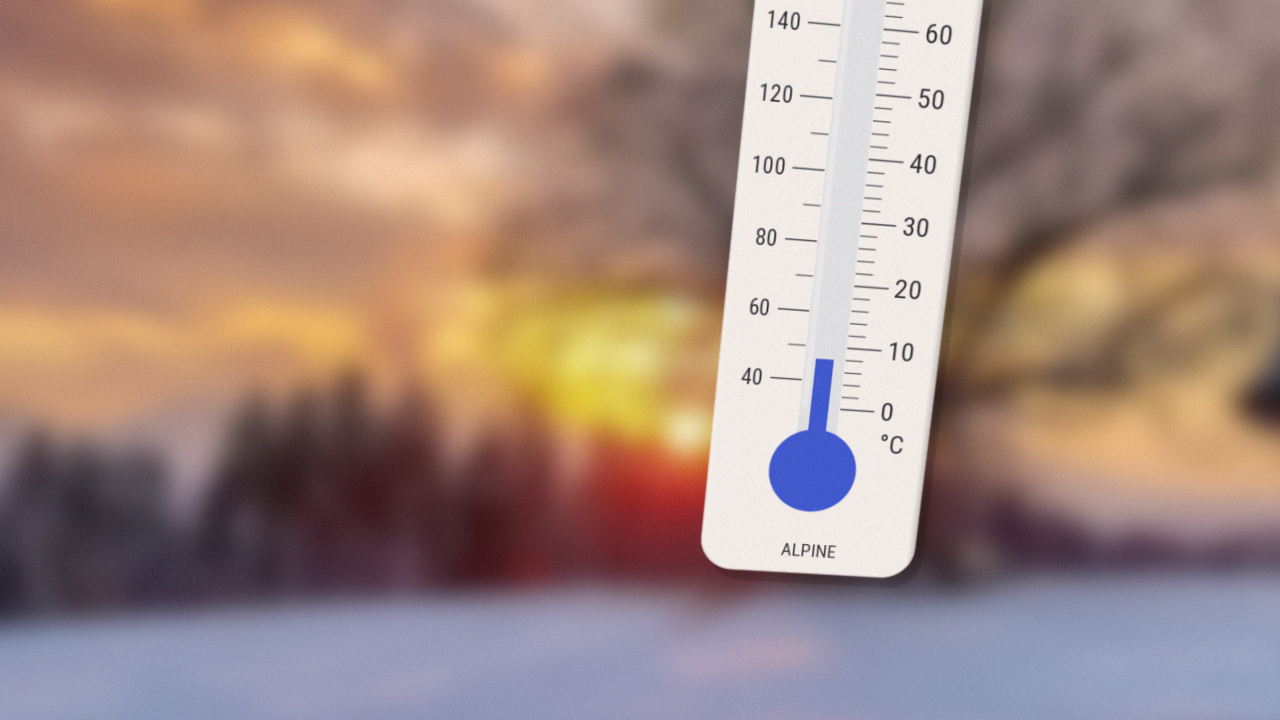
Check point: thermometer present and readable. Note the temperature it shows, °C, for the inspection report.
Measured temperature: 8 °C
